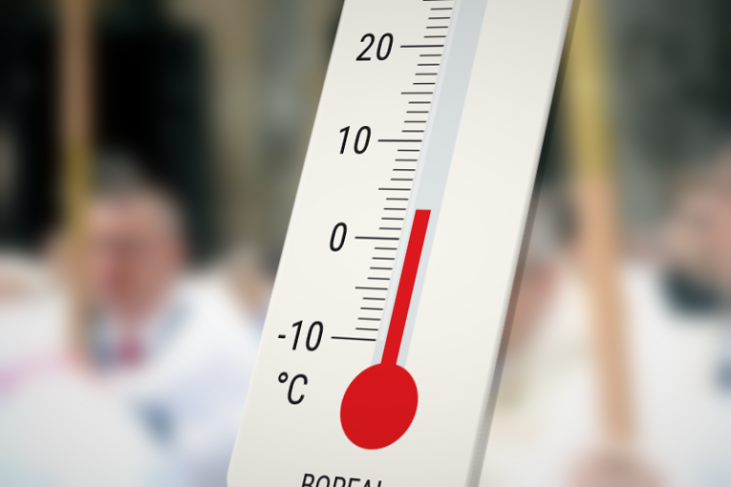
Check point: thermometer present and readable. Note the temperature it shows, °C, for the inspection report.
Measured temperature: 3 °C
